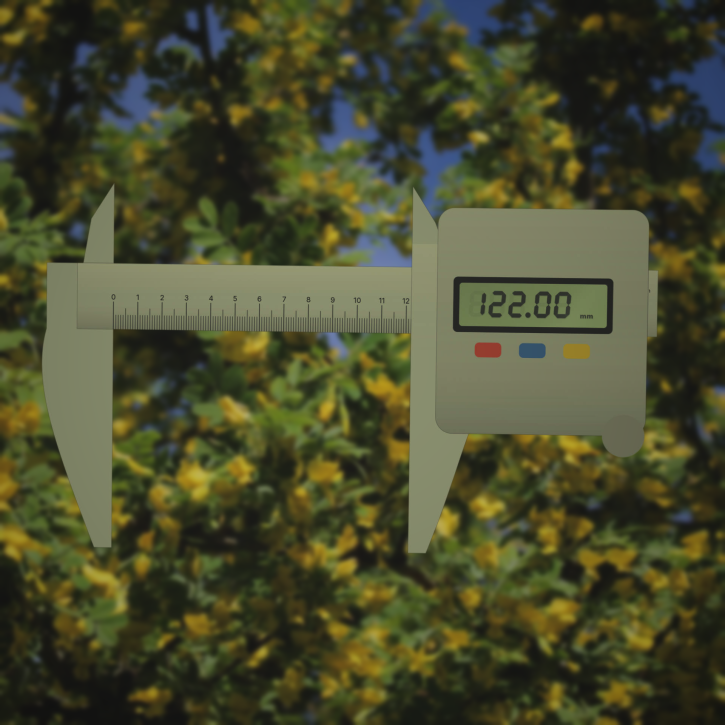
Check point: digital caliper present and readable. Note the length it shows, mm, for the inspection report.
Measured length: 122.00 mm
